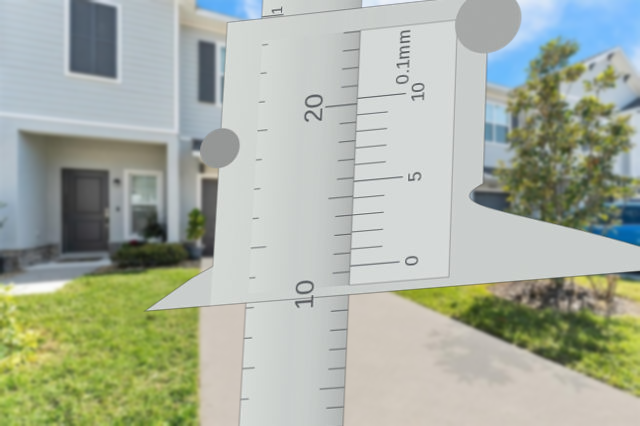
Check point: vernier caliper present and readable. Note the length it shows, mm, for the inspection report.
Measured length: 11.3 mm
